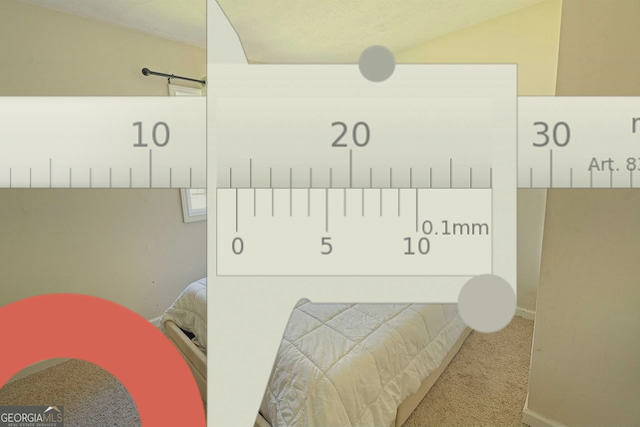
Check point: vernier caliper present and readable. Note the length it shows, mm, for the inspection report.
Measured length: 14.3 mm
